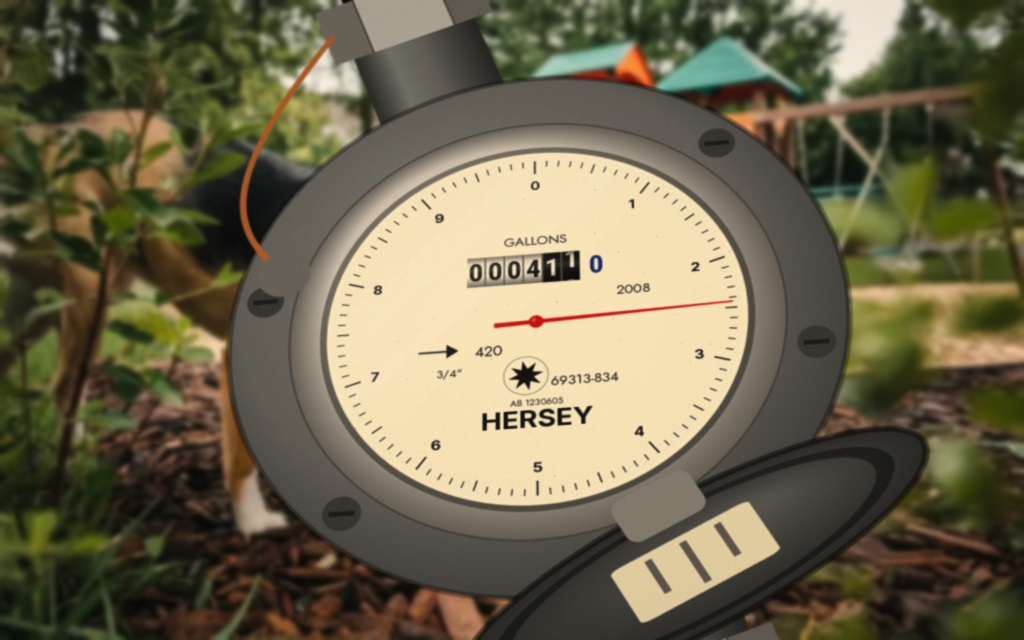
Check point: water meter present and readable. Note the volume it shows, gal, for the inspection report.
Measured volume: 4112.4 gal
